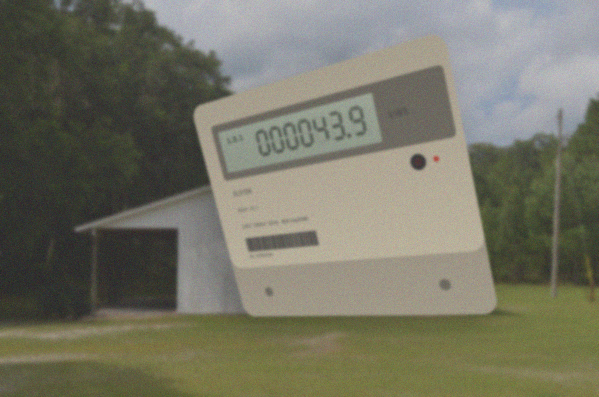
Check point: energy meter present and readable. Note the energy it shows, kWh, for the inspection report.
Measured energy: 43.9 kWh
